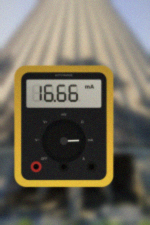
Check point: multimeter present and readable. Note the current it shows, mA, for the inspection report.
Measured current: 16.66 mA
